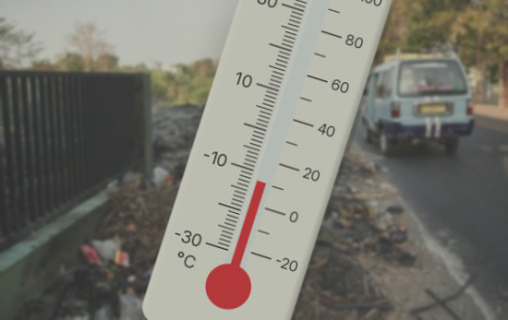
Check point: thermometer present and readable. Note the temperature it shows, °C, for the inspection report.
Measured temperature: -12 °C
